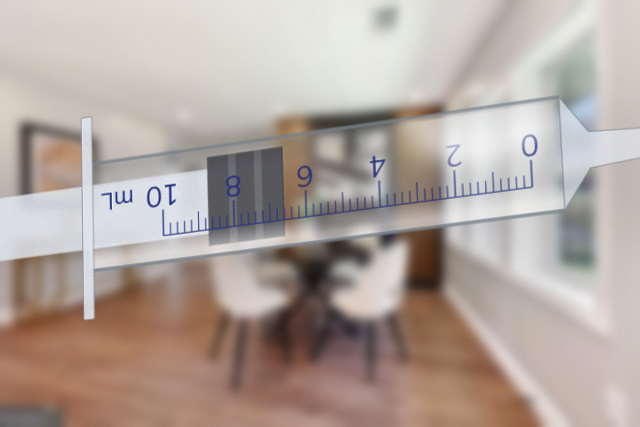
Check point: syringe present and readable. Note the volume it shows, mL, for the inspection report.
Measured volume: 6.6 mL
